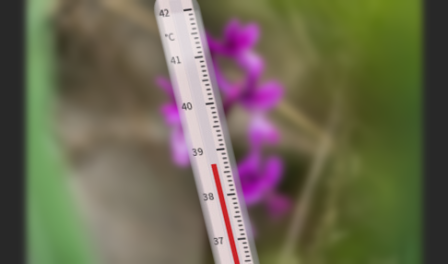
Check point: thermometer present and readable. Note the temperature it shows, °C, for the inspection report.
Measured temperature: 38.7 °C
